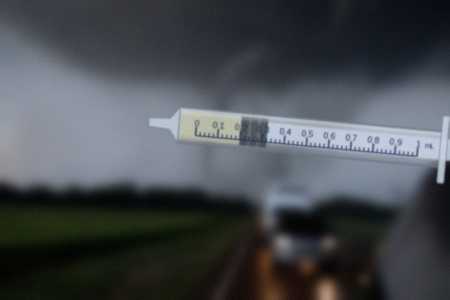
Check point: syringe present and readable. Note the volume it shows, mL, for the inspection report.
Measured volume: 0.2 mL
